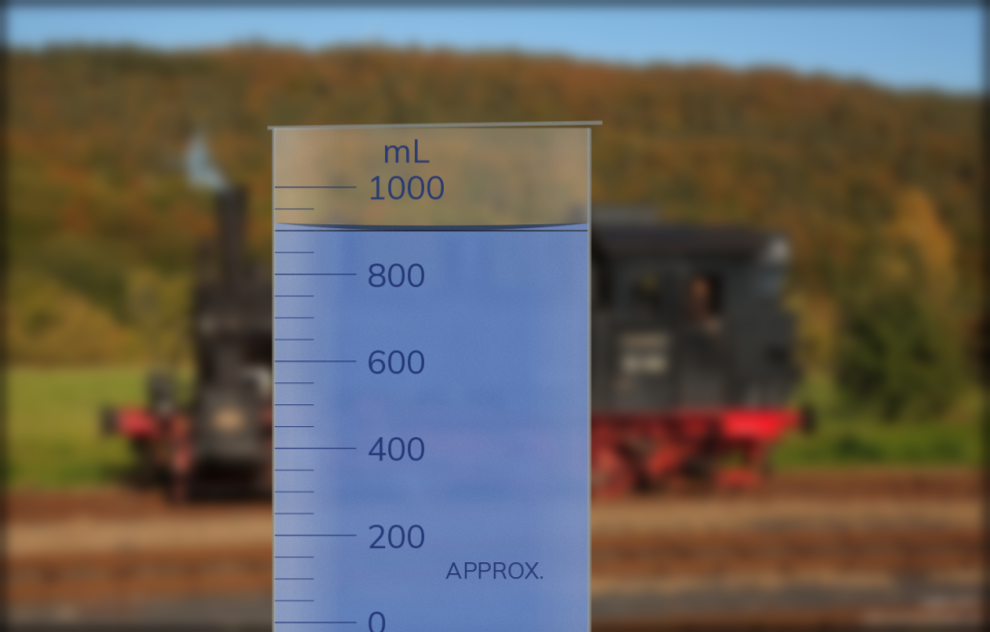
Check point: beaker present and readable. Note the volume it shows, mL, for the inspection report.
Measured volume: 900 mL
